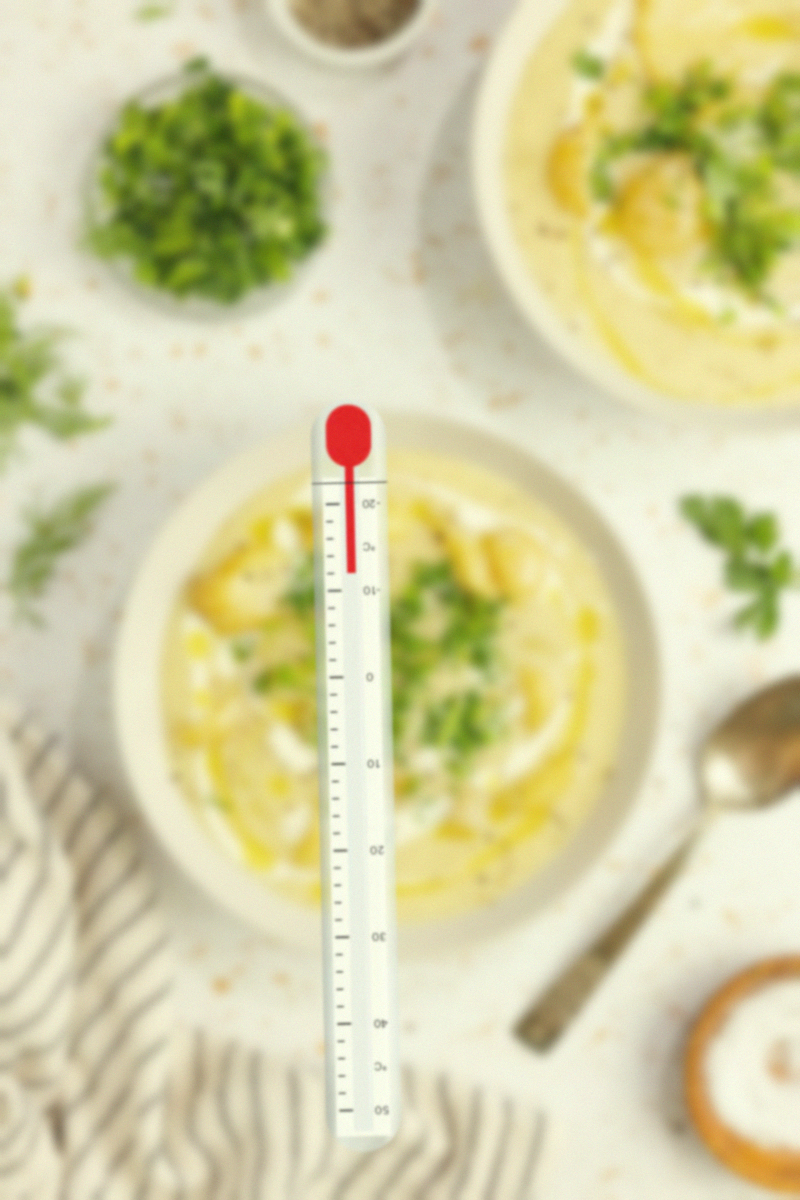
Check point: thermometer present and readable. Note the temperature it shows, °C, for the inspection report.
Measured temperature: -12 °C
